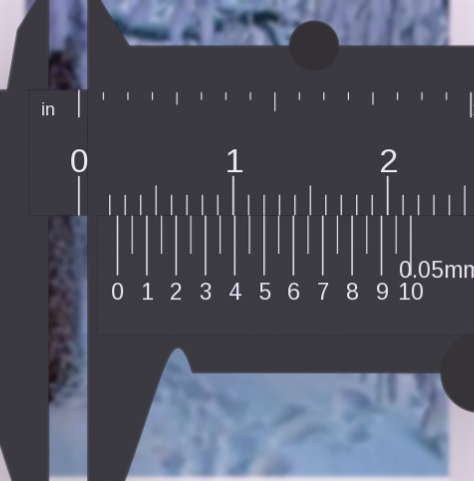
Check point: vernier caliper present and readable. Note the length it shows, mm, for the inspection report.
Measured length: 2.5 mm
